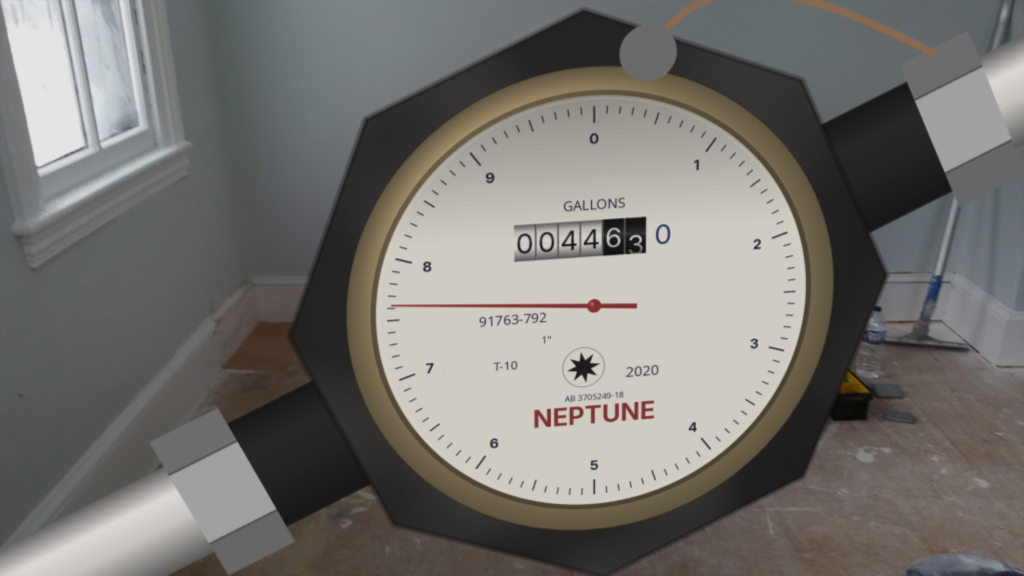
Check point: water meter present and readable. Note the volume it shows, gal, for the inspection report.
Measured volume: 44627.6 gal
